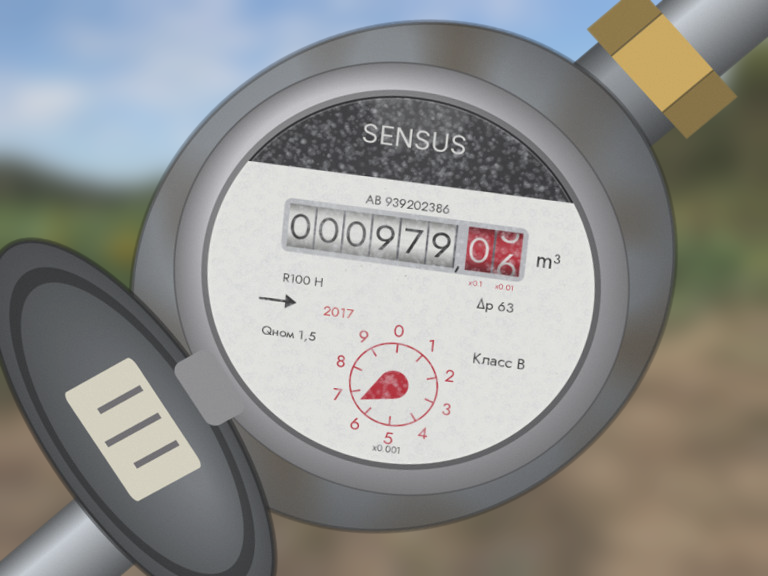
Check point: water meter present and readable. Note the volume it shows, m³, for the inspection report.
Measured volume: 979.056 m³
